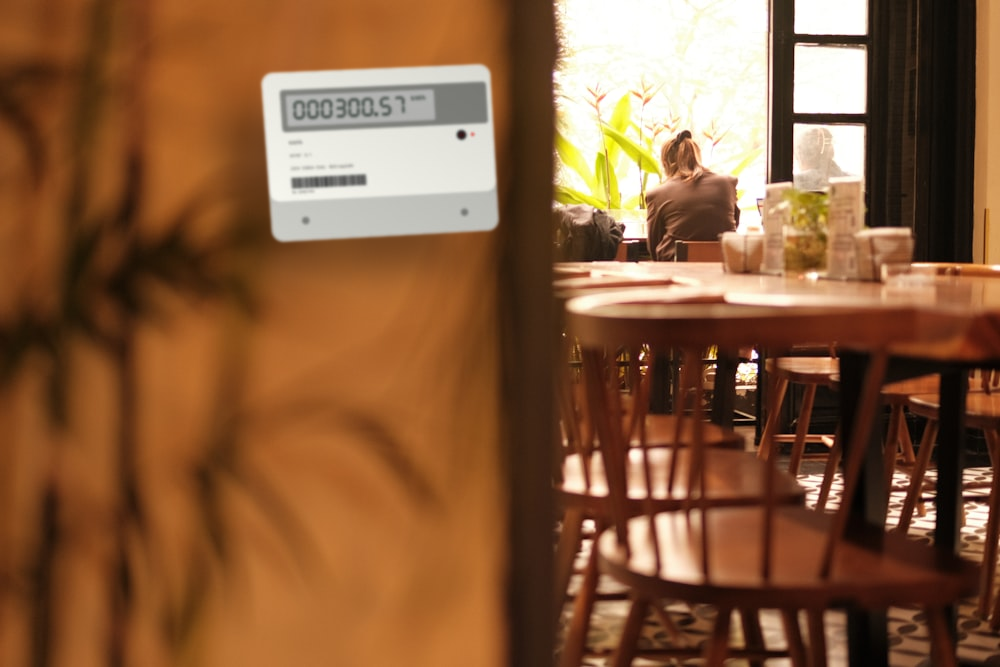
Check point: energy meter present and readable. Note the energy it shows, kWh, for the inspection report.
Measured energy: 300.57 kWh
